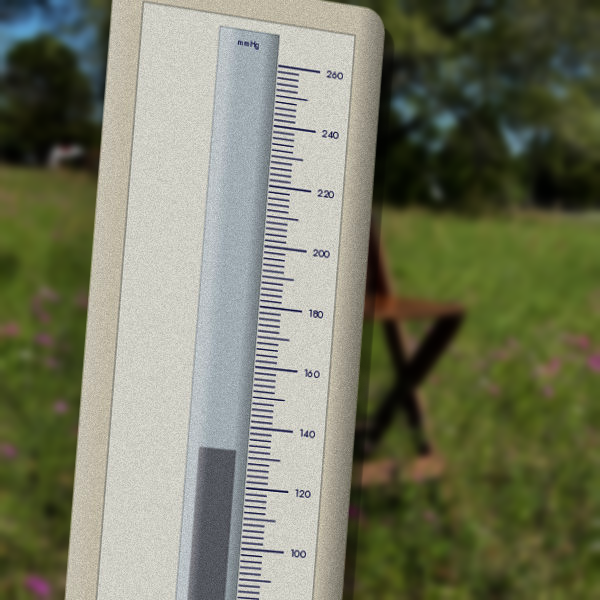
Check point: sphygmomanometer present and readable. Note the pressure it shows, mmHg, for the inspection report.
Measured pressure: 132 mmHg
